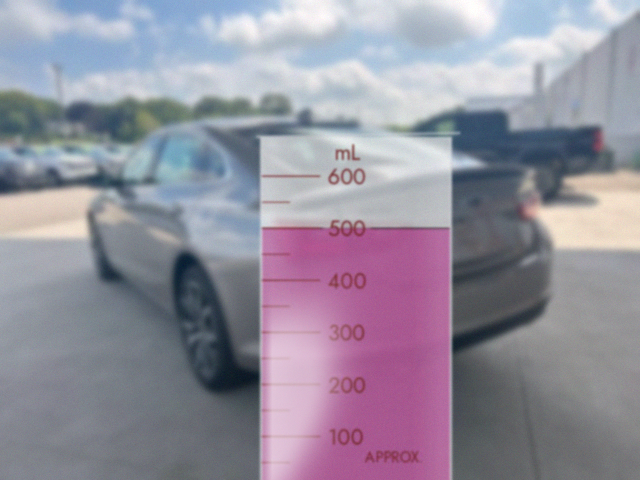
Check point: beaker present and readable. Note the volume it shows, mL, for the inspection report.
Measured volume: 500 mL
